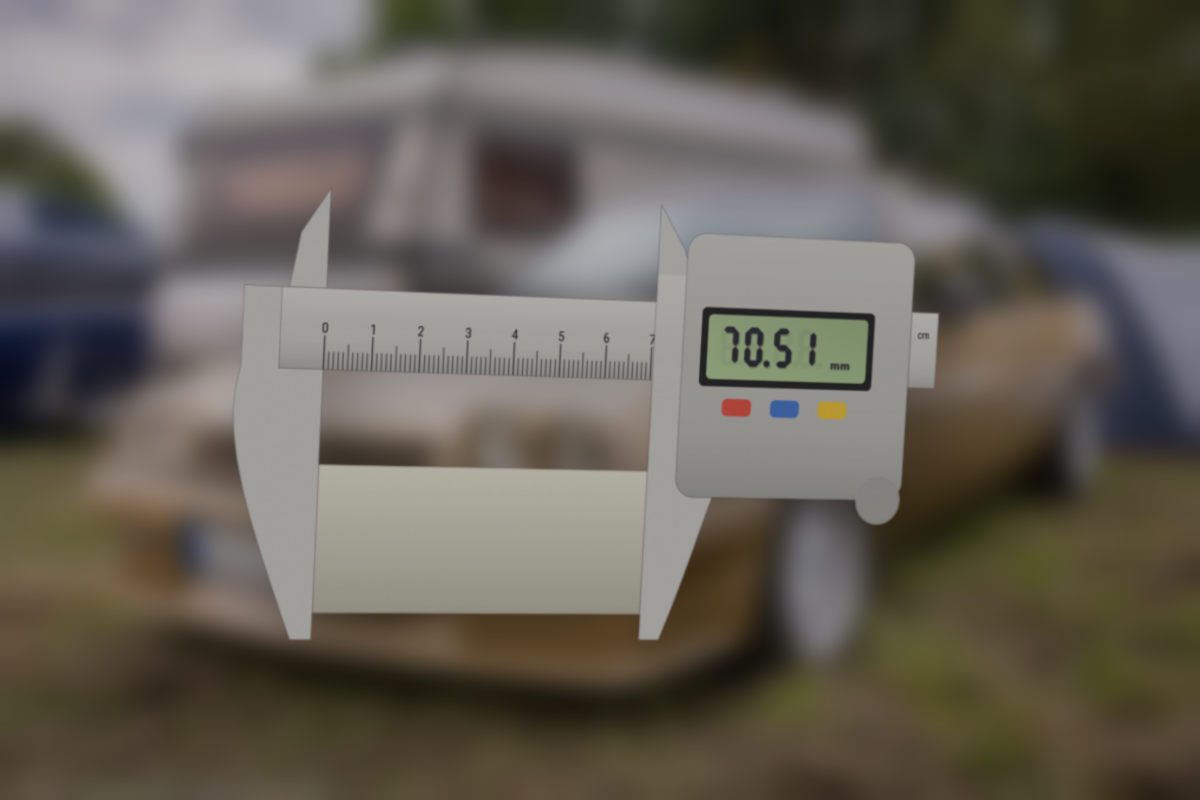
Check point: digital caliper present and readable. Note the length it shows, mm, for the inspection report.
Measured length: 70.51 mm
